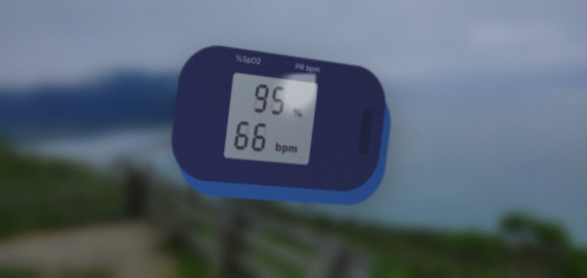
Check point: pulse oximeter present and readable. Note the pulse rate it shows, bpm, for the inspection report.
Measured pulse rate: 66 bpm
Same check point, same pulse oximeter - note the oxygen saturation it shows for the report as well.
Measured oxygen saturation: 95 %
